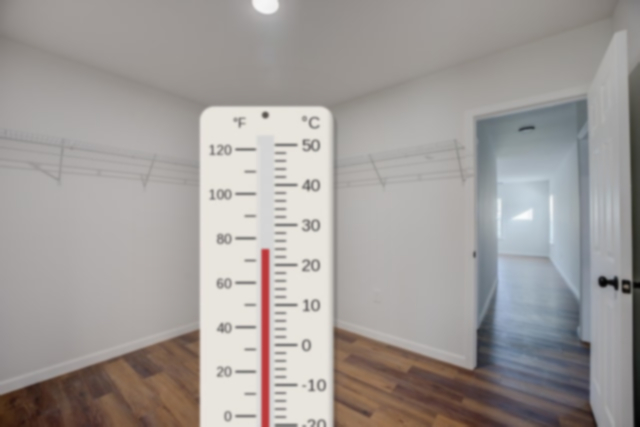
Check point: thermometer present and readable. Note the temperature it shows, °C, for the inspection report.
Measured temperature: 24 °C
